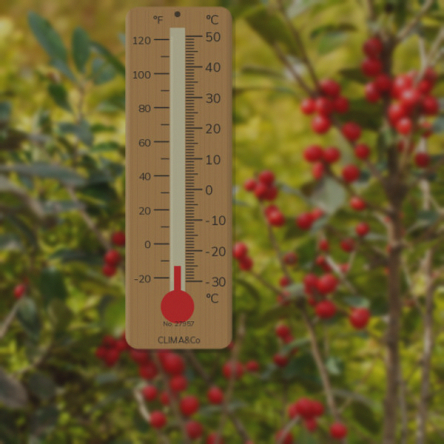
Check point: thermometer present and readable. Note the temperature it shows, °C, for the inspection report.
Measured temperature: -25 °C
